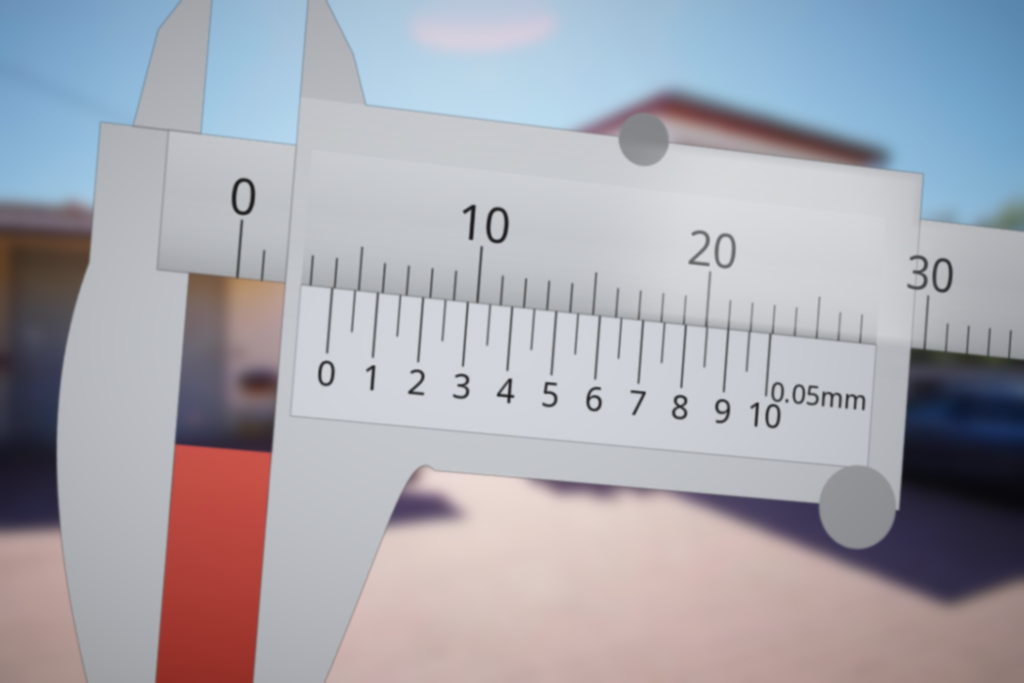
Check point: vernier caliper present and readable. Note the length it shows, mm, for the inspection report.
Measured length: 3.9 mm
